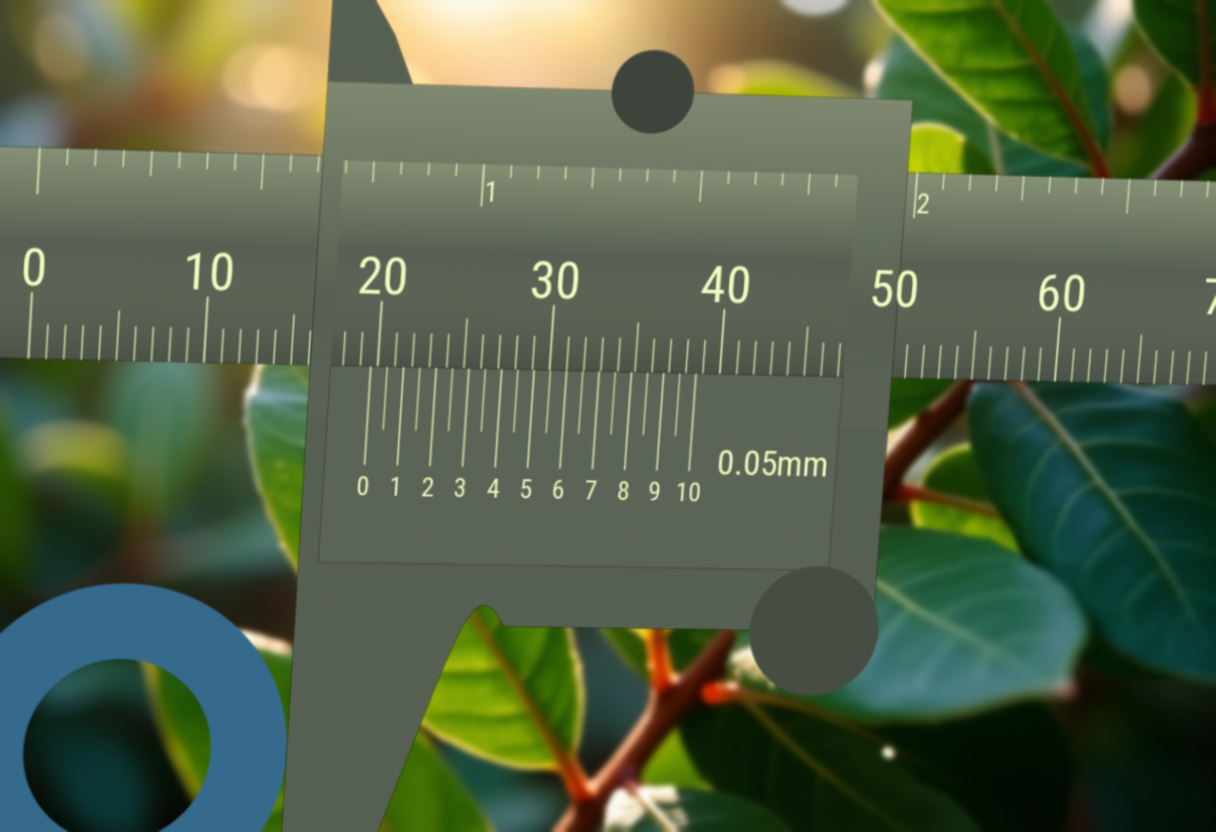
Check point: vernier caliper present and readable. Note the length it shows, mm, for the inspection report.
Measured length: 19.6 mm
